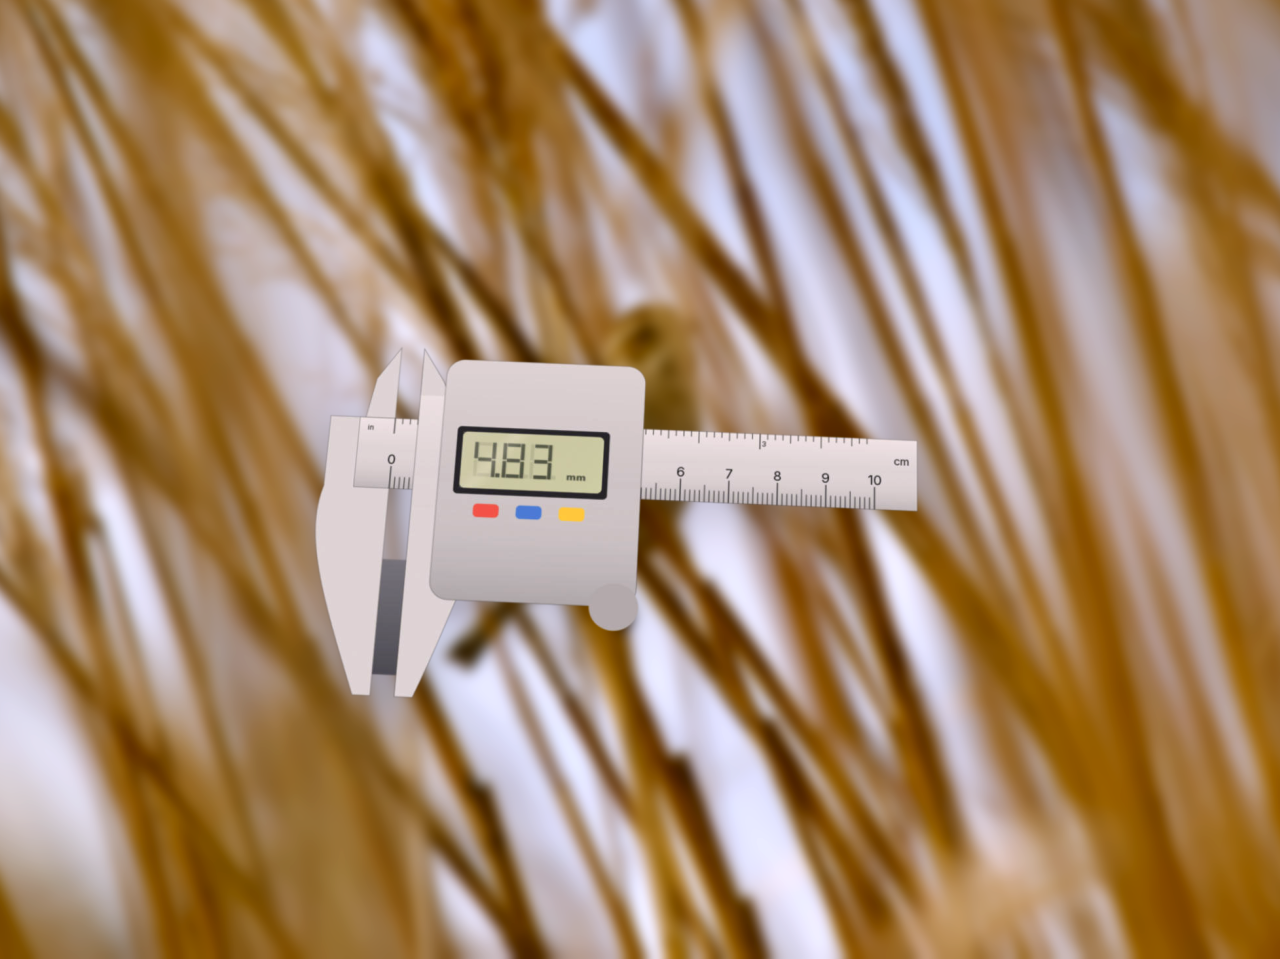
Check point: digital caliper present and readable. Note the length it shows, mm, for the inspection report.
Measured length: 4.83 mm
